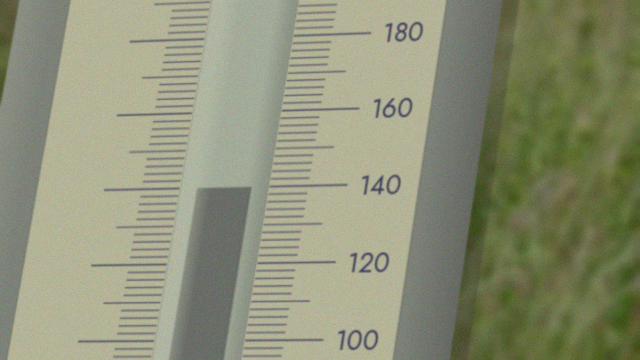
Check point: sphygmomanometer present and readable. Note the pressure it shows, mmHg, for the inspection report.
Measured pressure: 140 mmHg
